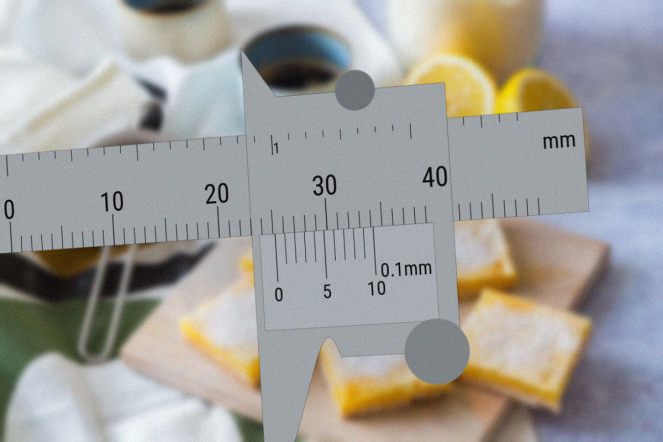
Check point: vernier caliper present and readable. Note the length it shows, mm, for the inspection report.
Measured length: 25.2 mm
